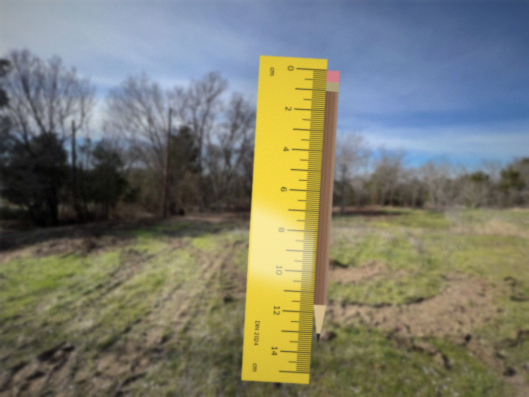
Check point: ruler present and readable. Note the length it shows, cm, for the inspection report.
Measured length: 13.5 cm
